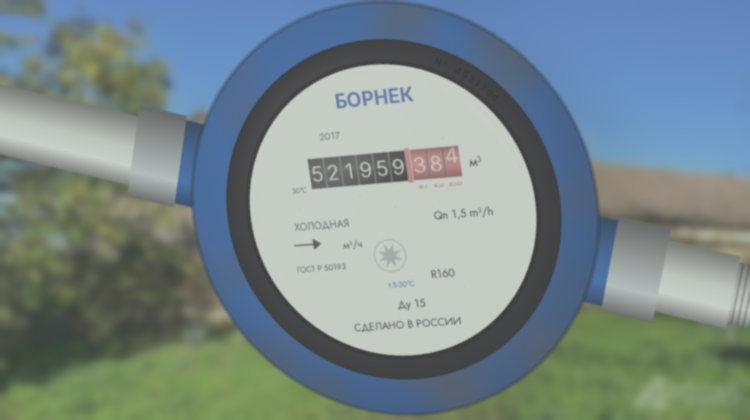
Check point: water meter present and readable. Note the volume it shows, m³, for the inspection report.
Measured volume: 521959.384 m³
